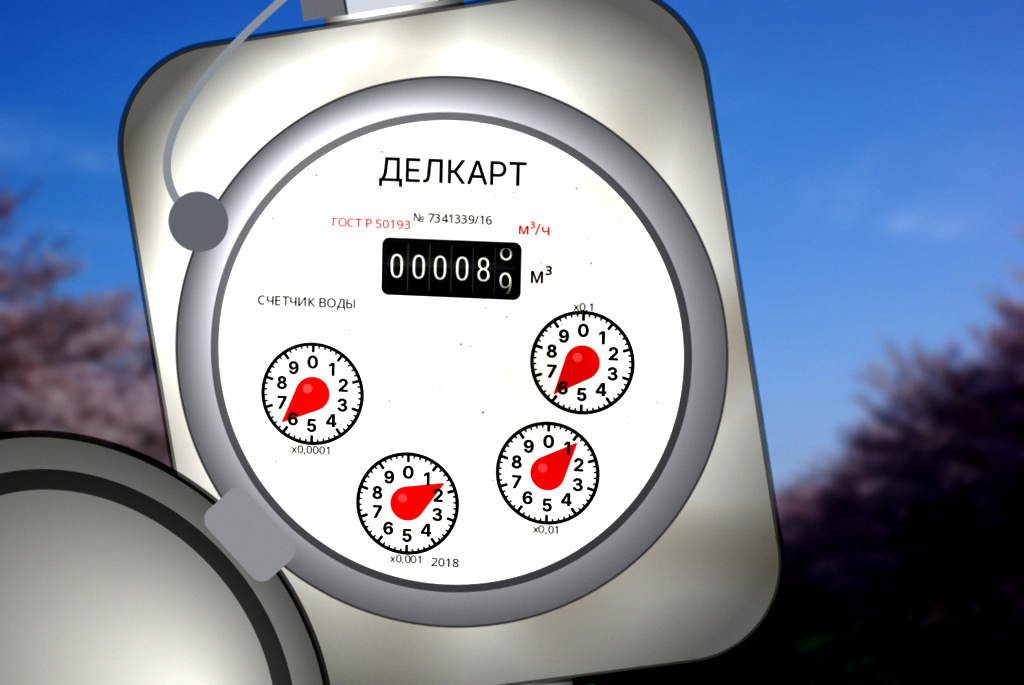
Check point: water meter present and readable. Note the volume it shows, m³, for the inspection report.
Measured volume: 88.6116 m³
